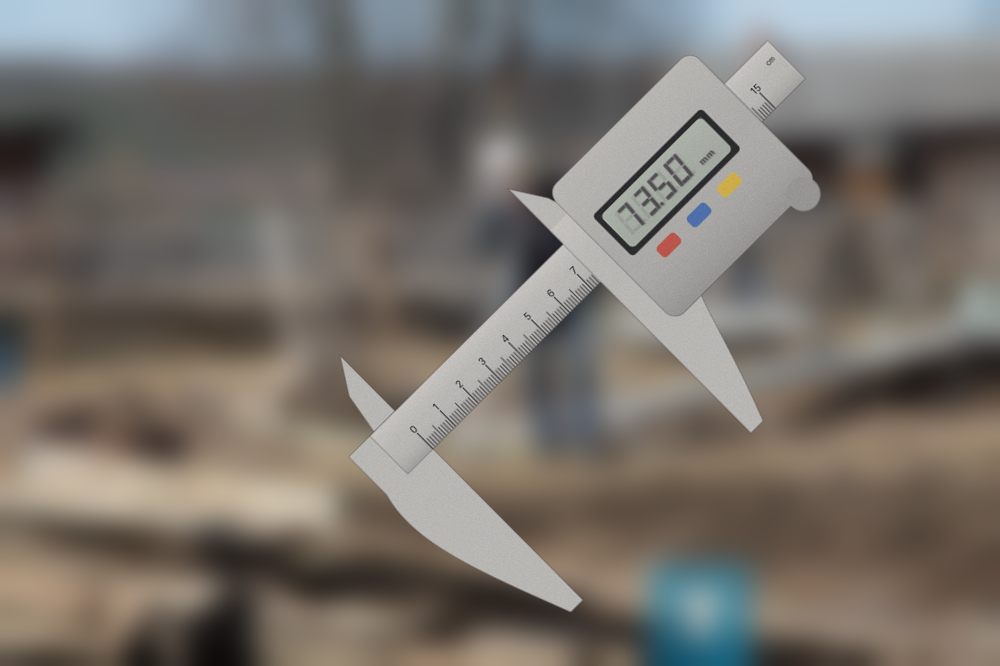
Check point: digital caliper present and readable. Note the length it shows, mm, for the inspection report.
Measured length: 73.50 mm
